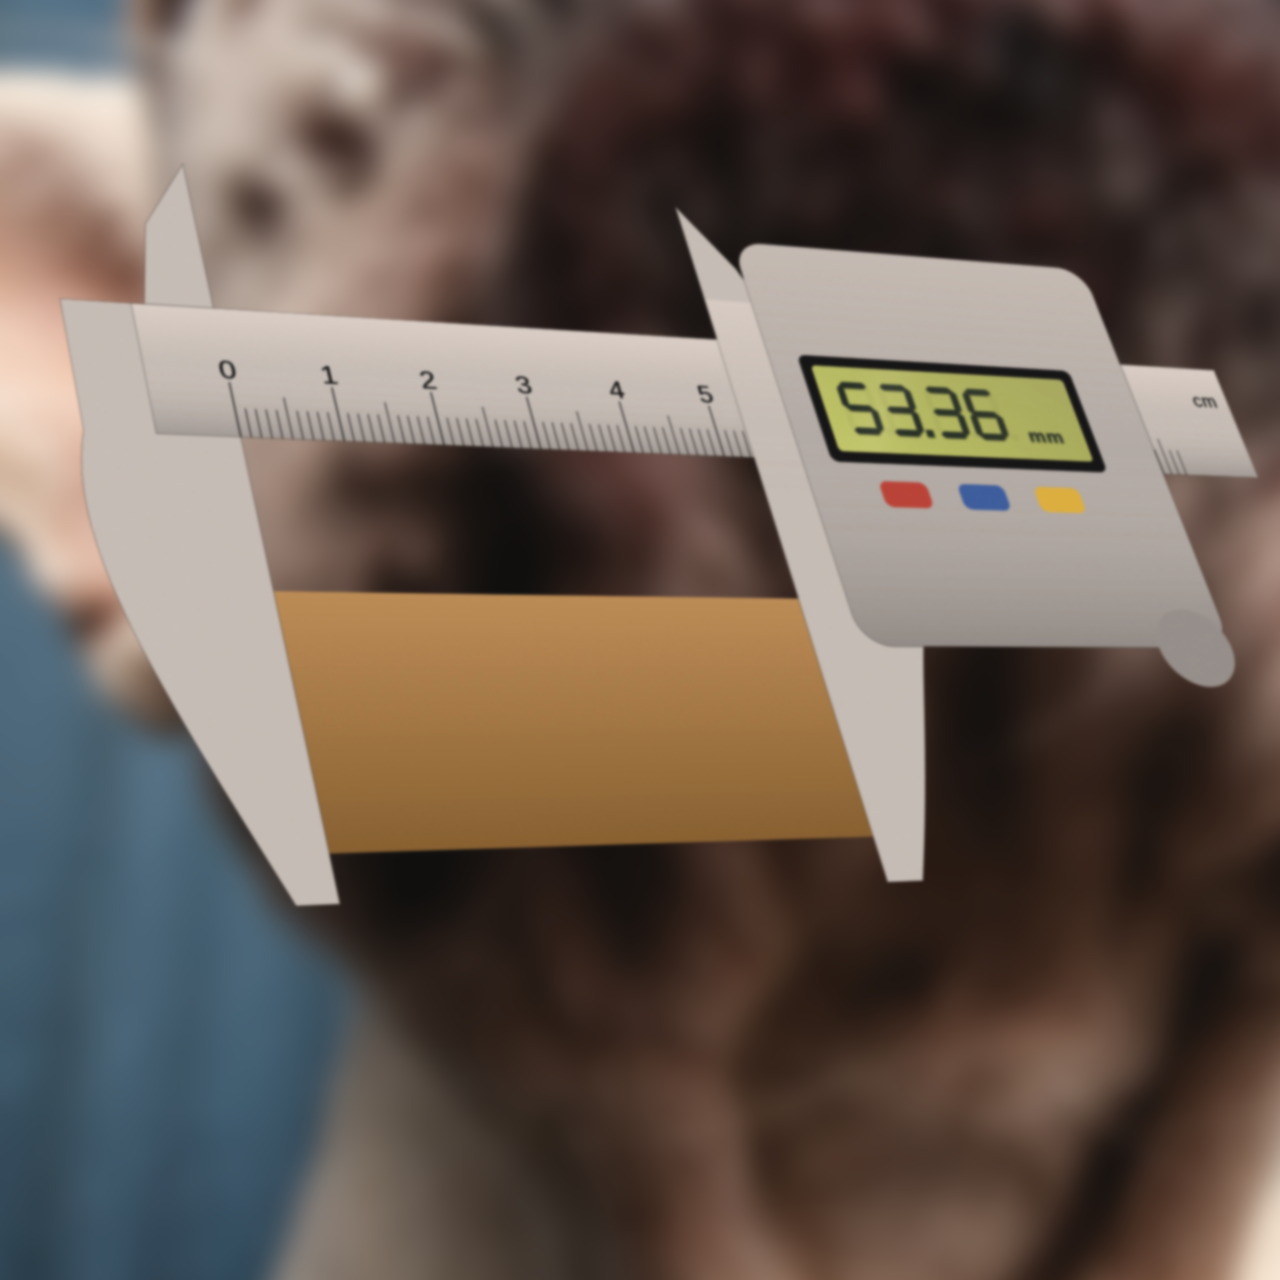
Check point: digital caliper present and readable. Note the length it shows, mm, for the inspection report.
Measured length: 53.36 mm
